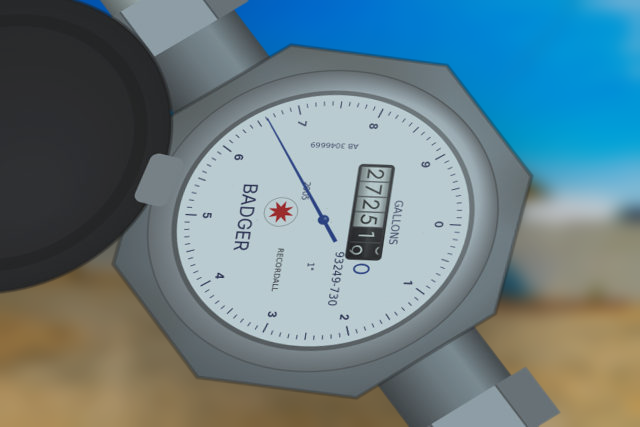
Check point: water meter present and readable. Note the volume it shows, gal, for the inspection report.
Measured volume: 2725186.6 gal
